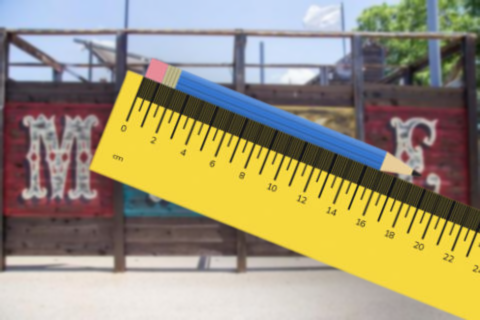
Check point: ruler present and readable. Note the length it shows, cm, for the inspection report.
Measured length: 18.5 cm
